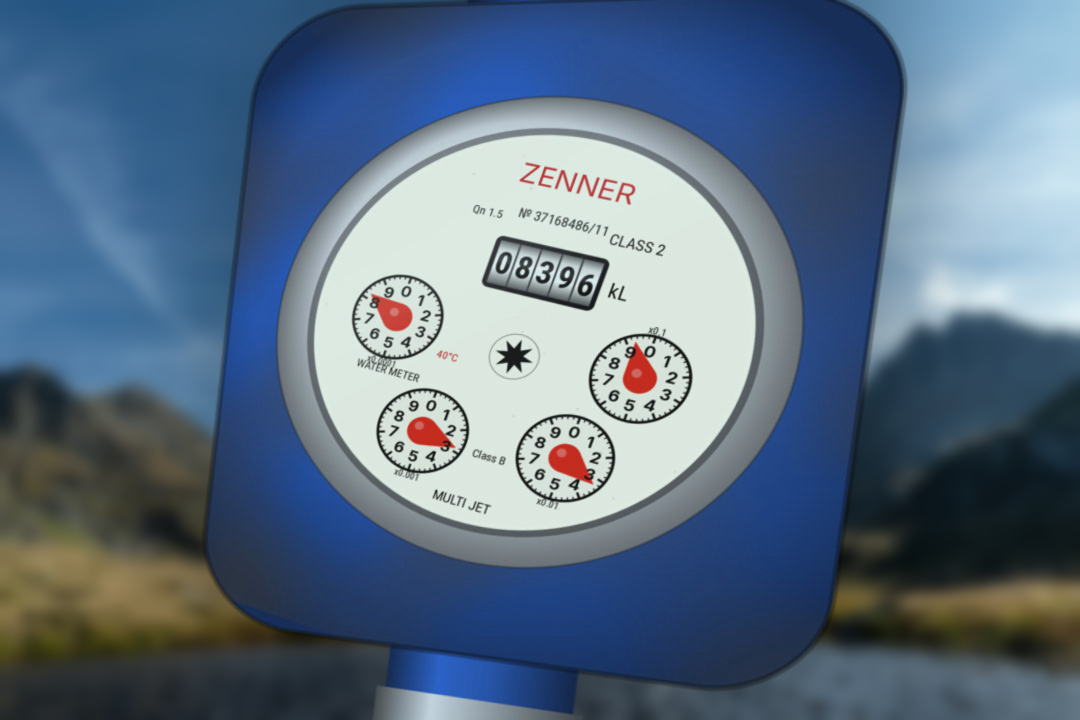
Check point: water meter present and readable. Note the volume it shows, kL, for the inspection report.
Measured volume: 8395.9328 kL
